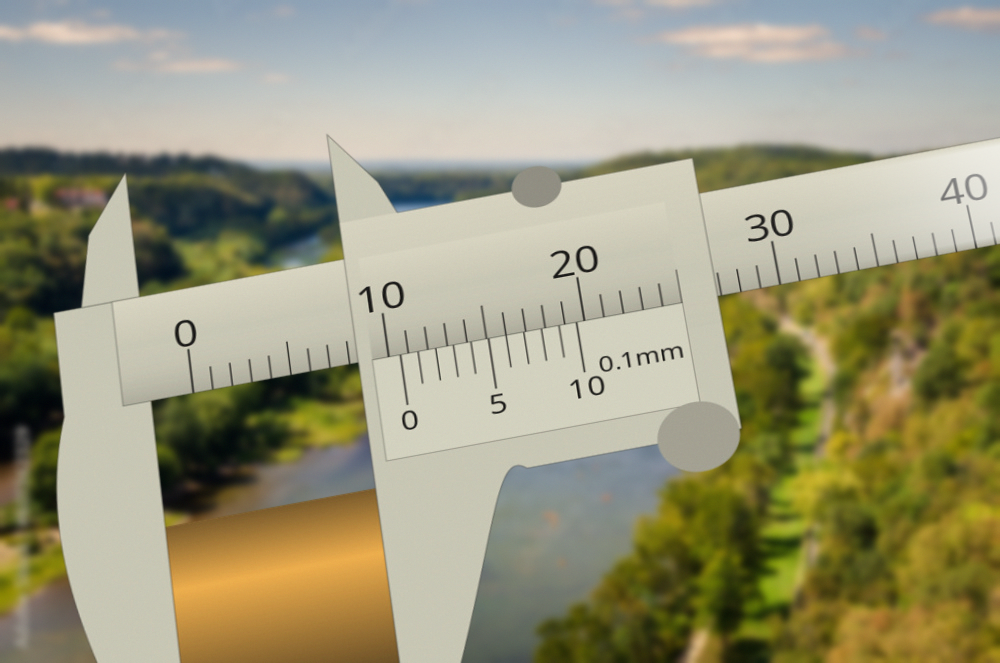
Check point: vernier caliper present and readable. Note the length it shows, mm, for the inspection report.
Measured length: 10.6 mm
